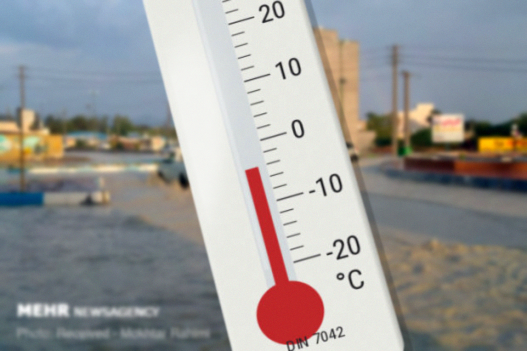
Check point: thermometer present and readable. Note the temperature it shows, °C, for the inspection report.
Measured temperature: -4 °C
